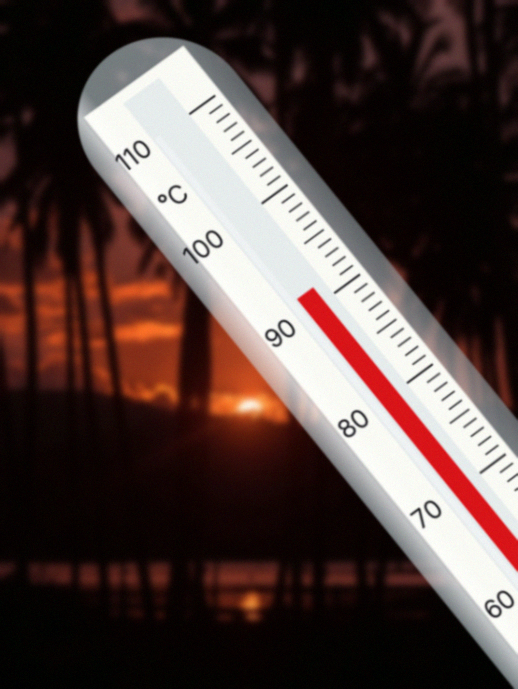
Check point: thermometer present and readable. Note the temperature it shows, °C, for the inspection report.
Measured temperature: 91.5 °C
